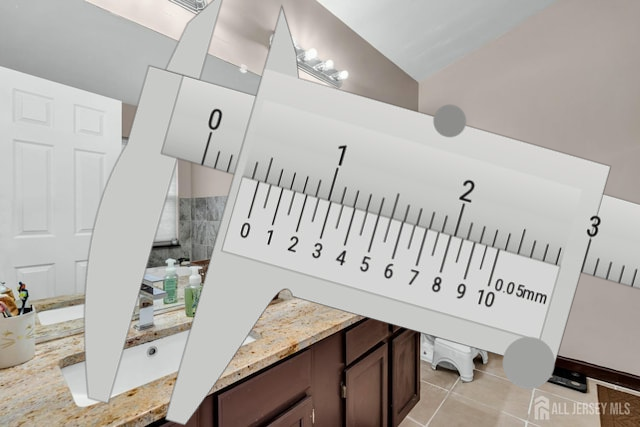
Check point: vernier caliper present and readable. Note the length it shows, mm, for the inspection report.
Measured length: 4.5 mm
